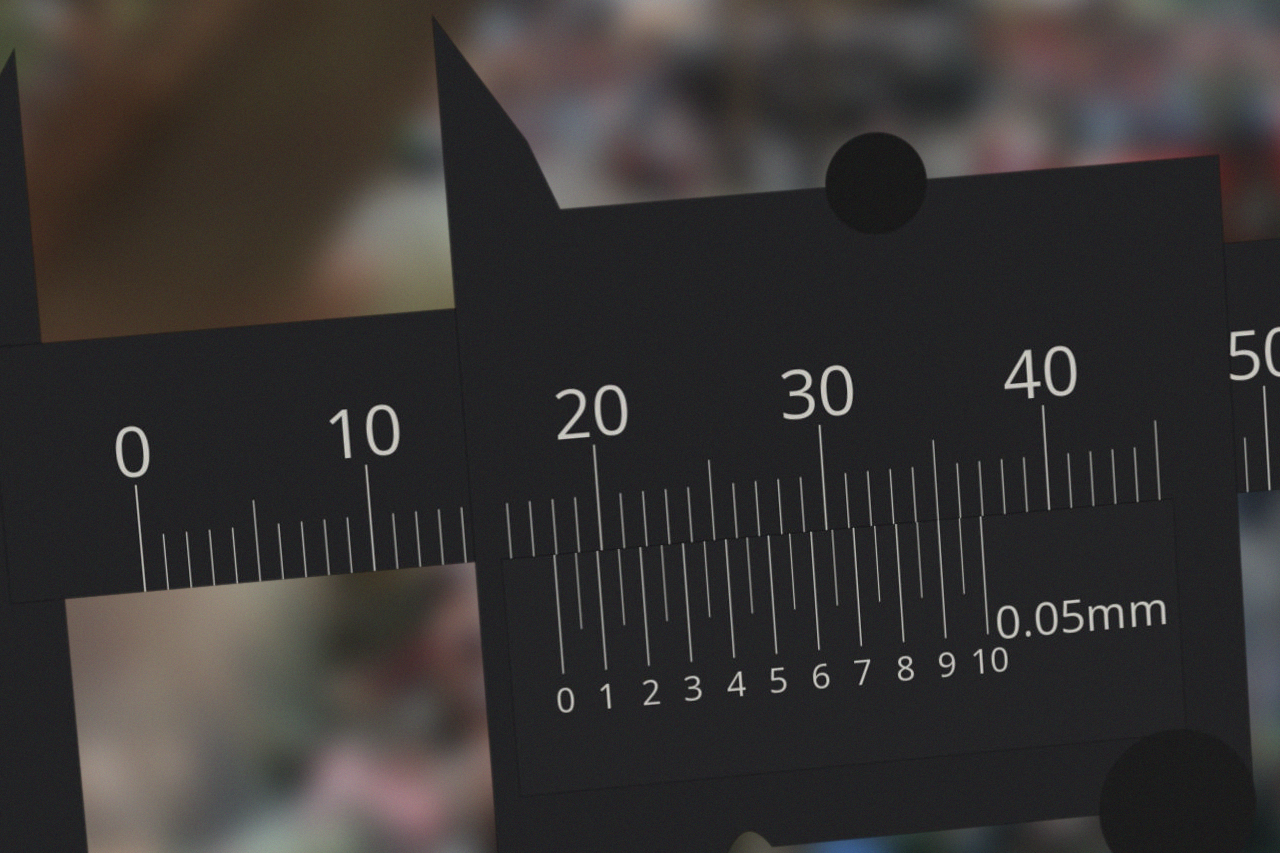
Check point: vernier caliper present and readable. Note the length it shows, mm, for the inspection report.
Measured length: 17.9 mm
